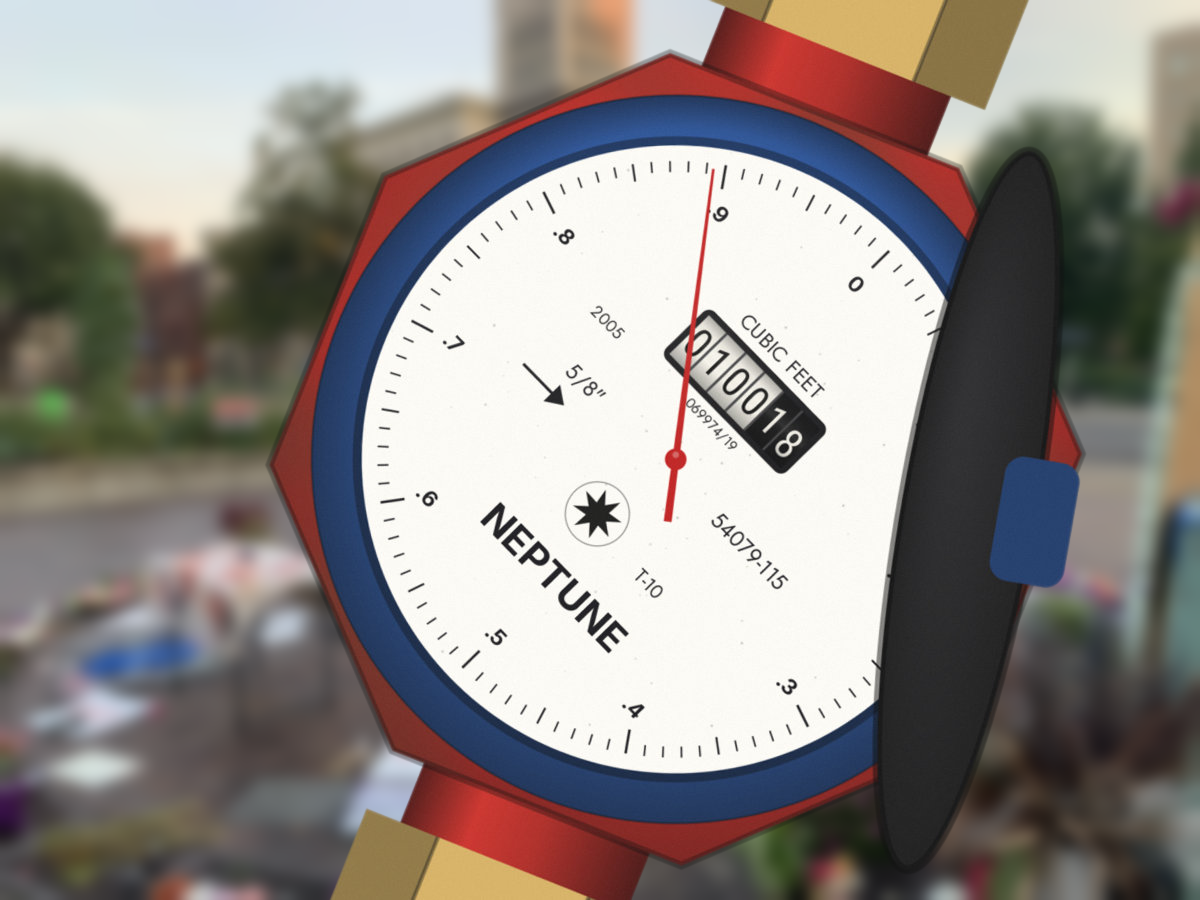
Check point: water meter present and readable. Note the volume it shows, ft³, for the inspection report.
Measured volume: 10017.89 ft³
